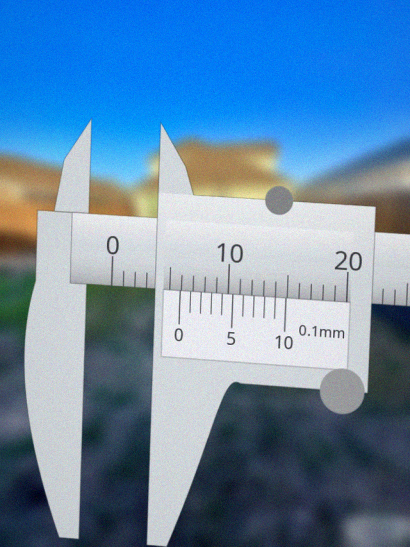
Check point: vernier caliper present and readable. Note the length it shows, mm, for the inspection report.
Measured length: 5.9 mm
